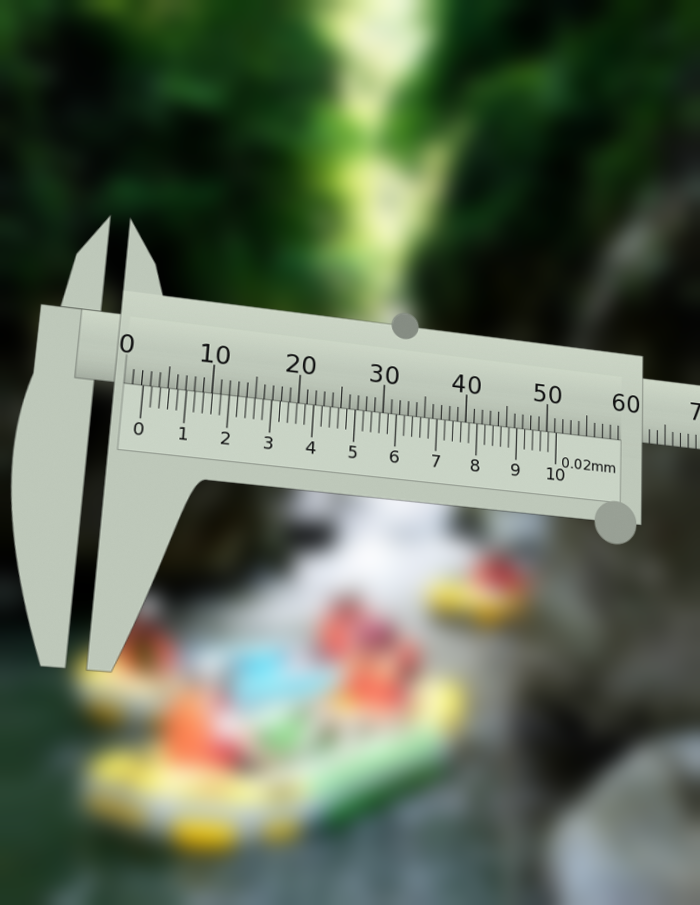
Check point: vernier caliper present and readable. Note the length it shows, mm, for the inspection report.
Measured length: 2.2 mm
